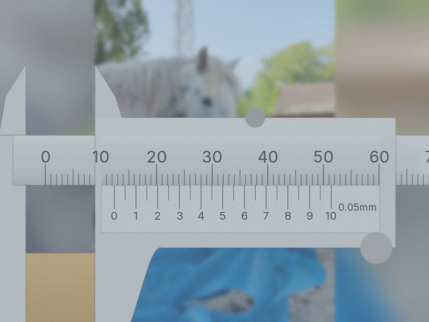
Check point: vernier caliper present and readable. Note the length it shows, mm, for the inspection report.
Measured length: 12.4 mm
